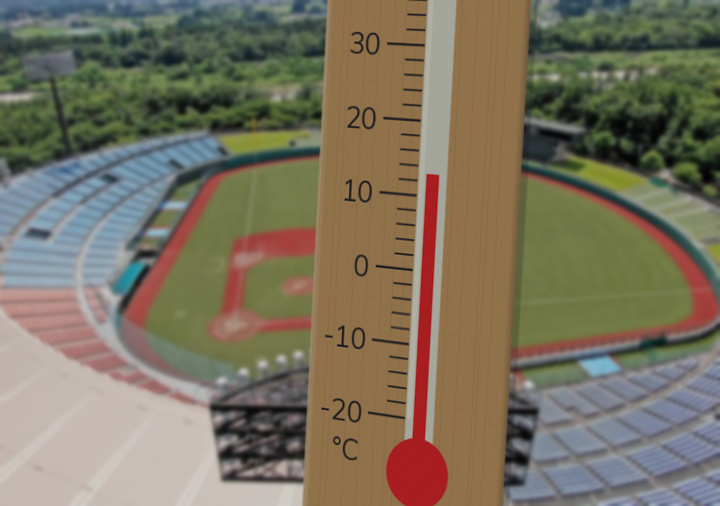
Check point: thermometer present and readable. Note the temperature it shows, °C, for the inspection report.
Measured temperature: 13 °C
